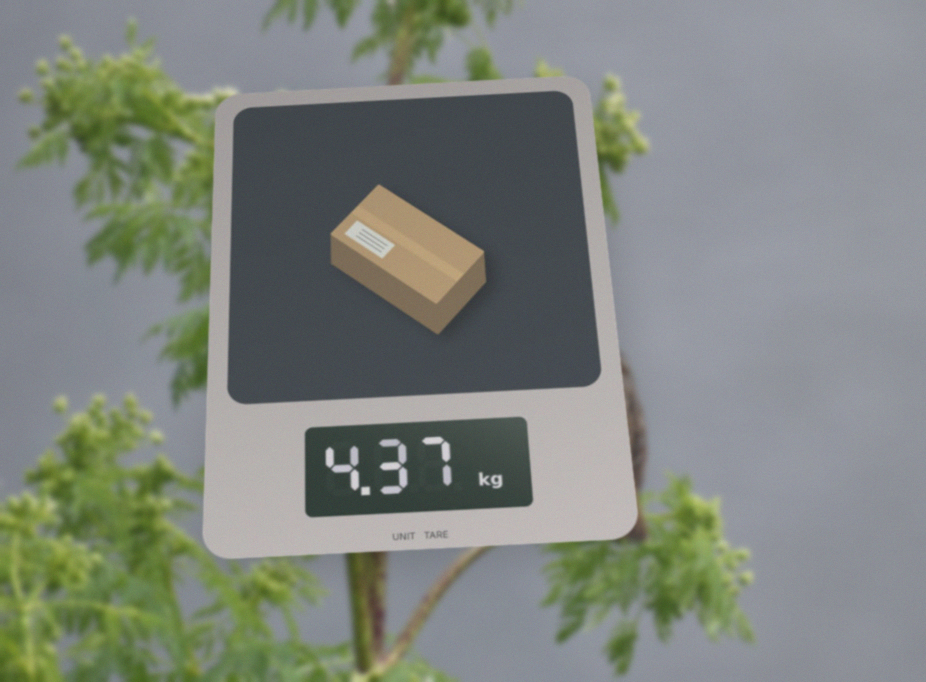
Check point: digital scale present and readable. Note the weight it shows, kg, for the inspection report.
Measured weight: 4.37 kg
